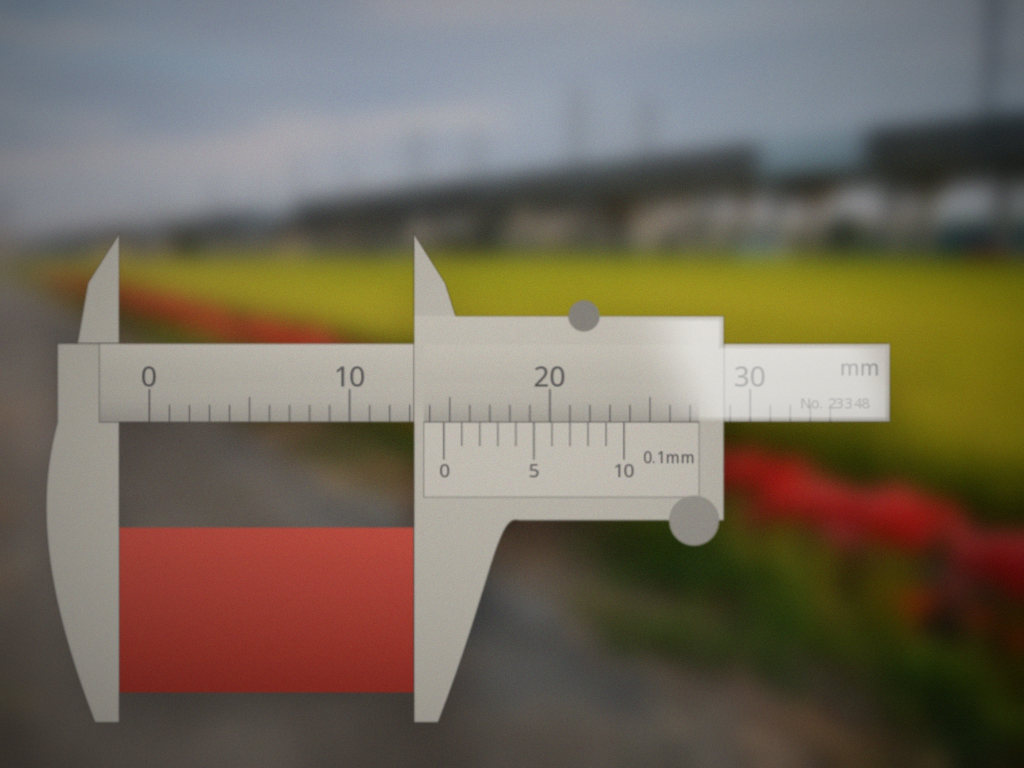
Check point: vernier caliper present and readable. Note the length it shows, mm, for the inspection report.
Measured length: 14.7 mm
